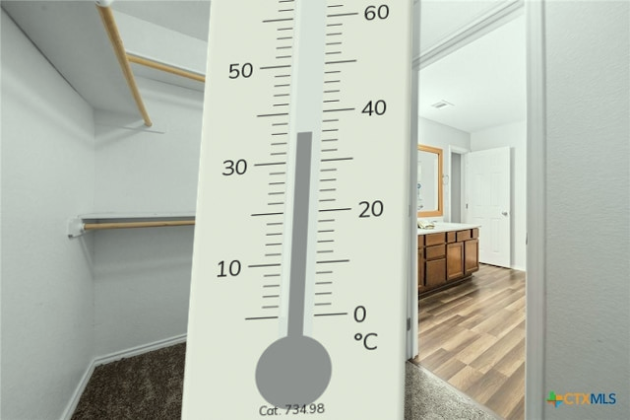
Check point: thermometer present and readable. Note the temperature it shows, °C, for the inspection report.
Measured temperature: 36 °C
